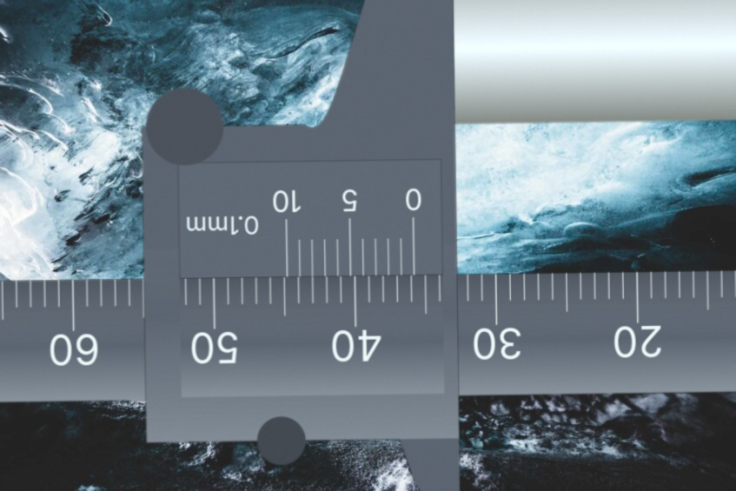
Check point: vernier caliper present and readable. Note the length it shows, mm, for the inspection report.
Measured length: 35.8 mm
